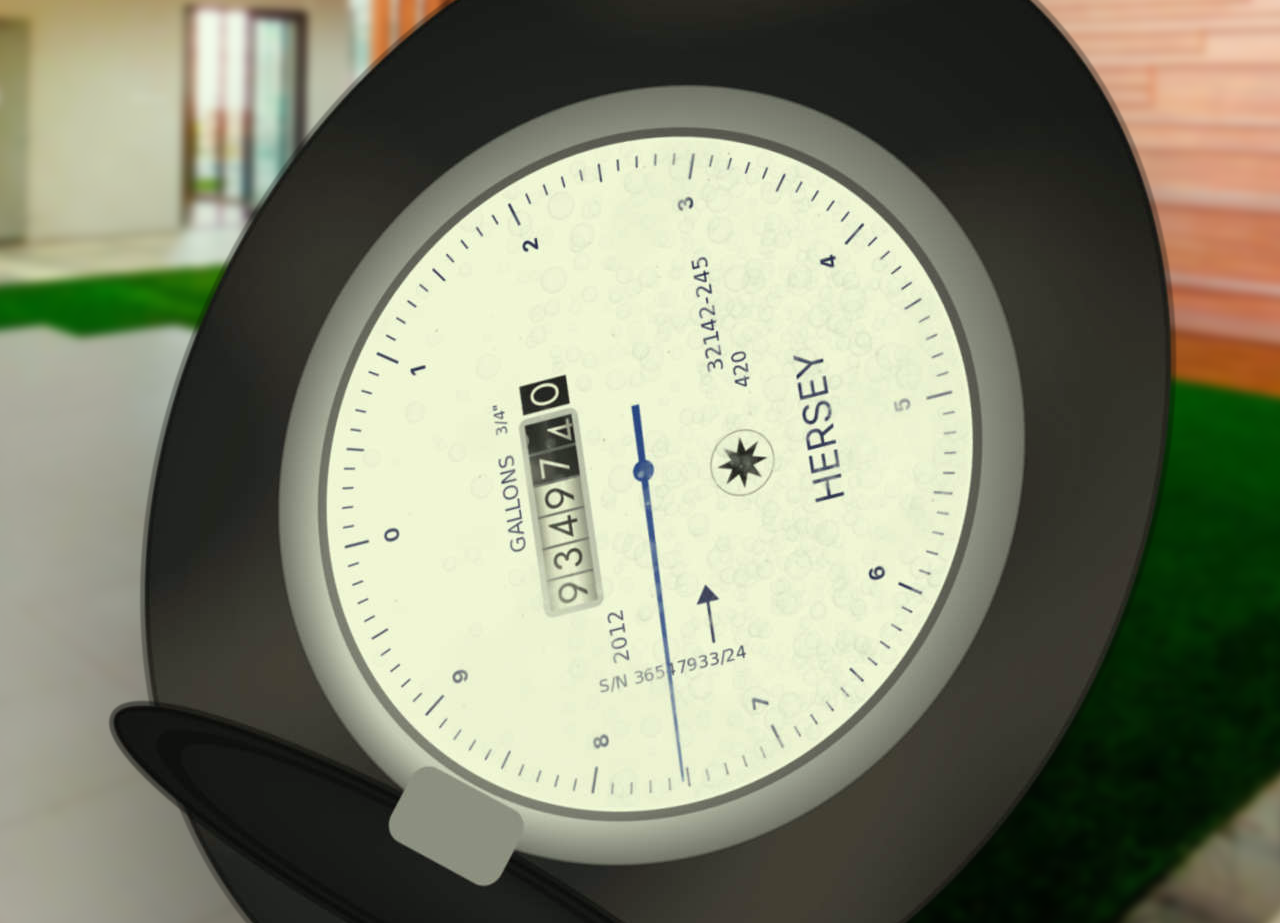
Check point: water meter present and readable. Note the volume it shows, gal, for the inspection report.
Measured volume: 9349737.5 gal
